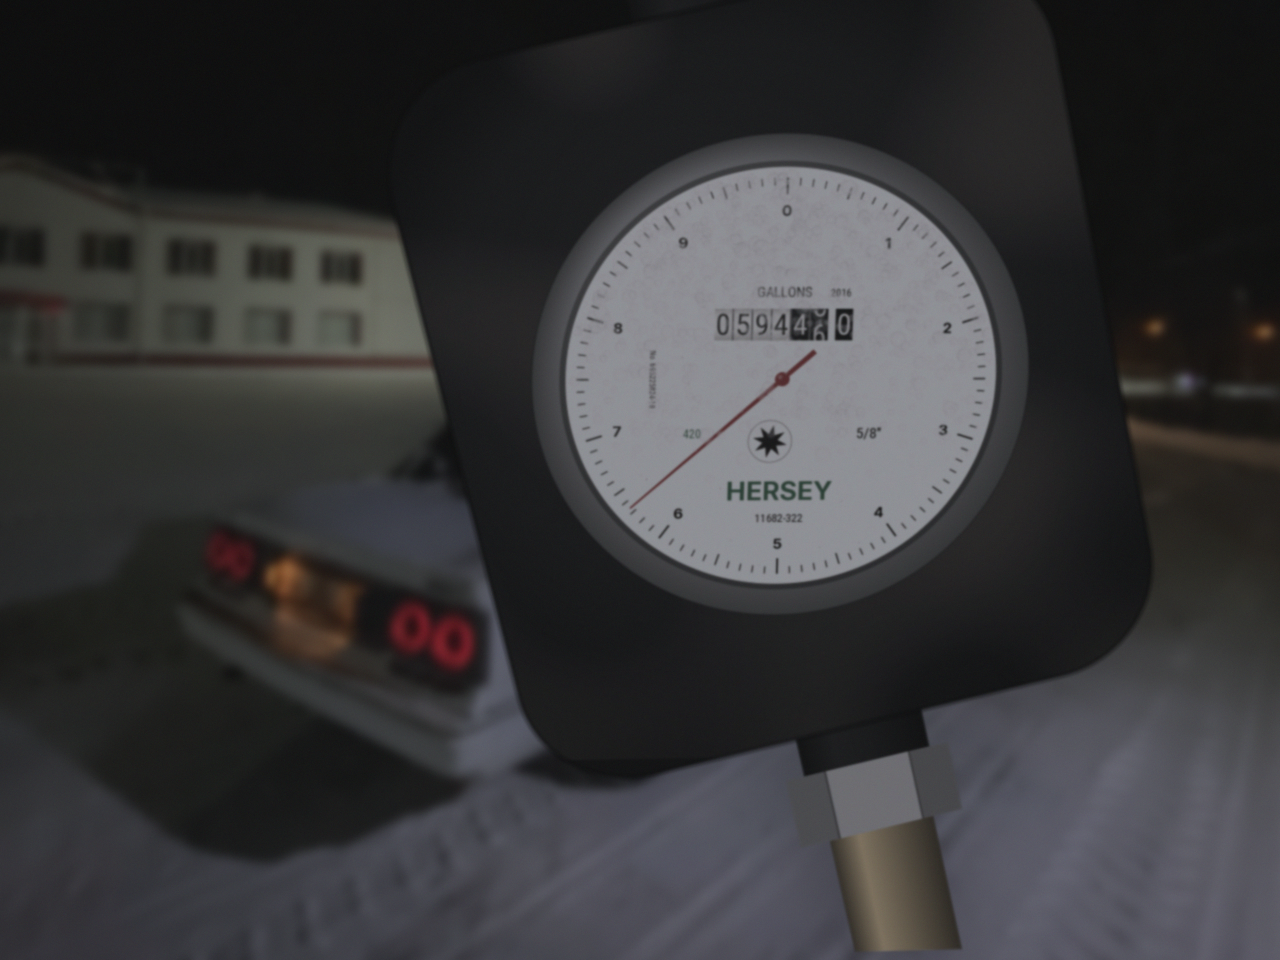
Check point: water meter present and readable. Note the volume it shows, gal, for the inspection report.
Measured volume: 594456.3 gal
